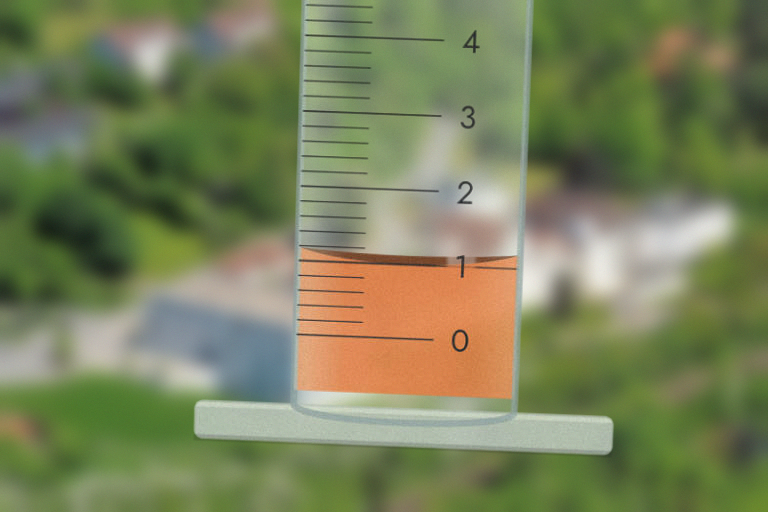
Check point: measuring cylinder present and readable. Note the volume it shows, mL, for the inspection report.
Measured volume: 1 mL
